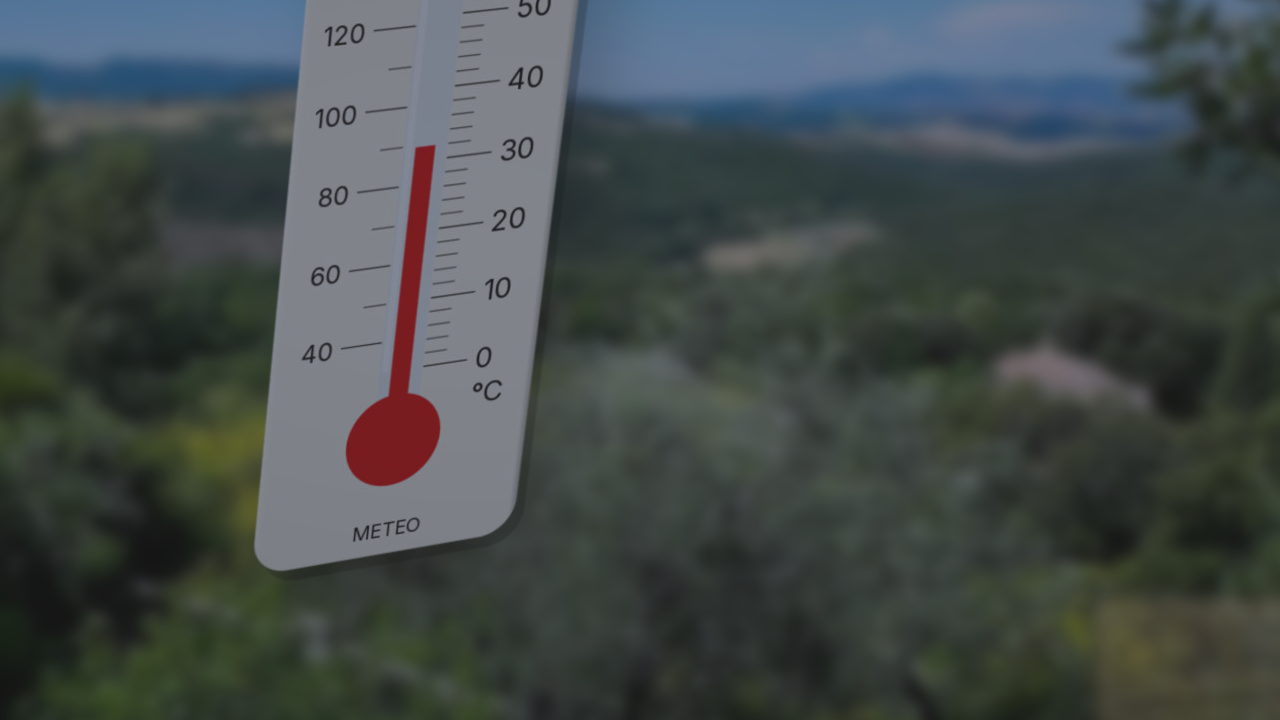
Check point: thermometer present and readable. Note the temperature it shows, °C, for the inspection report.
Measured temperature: 32 °C
